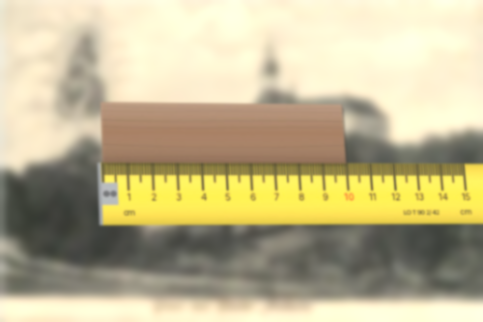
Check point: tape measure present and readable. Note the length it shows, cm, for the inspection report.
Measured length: 10 cm
